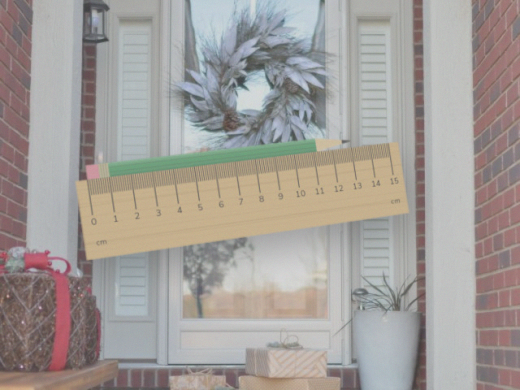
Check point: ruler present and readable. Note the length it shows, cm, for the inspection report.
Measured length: 13 cm
